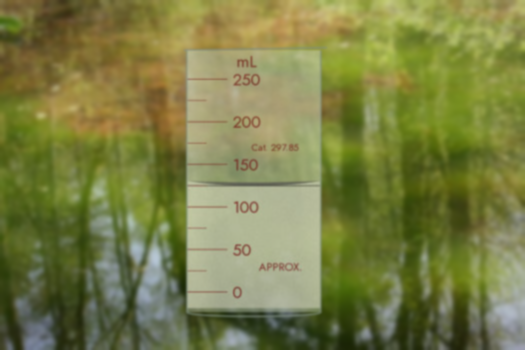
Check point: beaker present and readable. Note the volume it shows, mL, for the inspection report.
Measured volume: 125 mL
